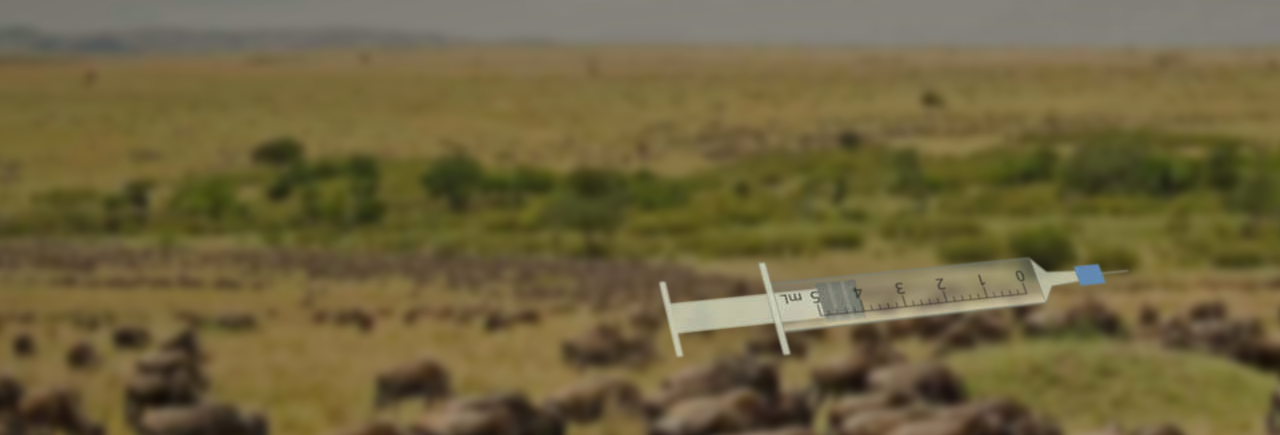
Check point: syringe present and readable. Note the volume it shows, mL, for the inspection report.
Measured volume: 4 mL
